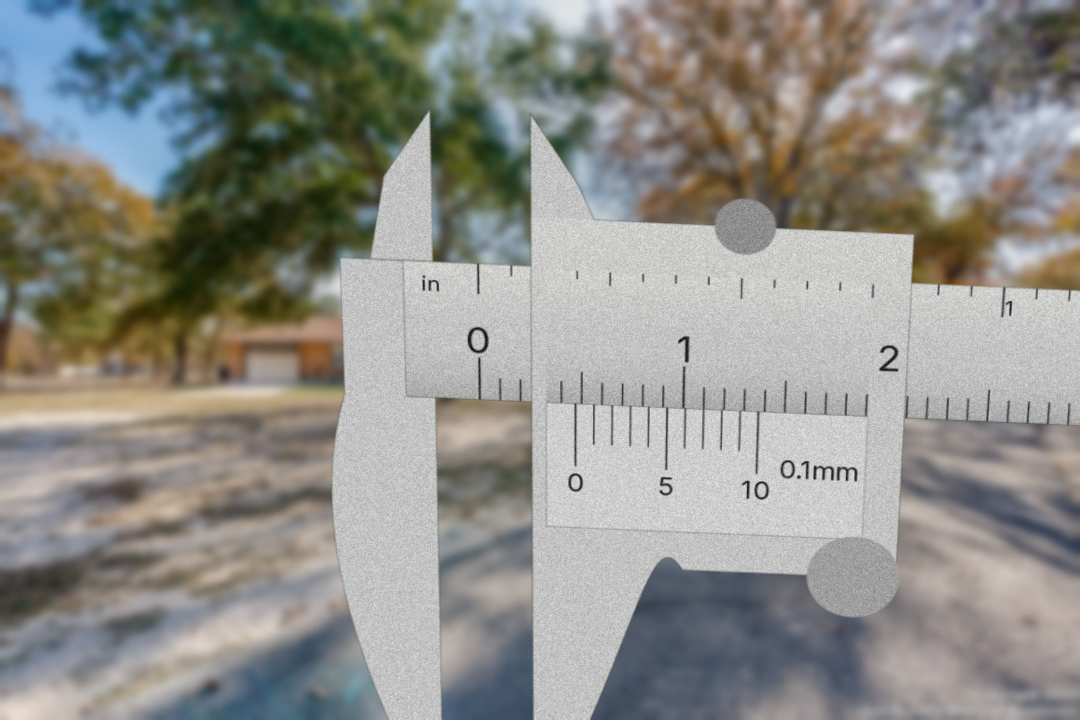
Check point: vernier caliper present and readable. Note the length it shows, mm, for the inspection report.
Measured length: 4.7 mm
